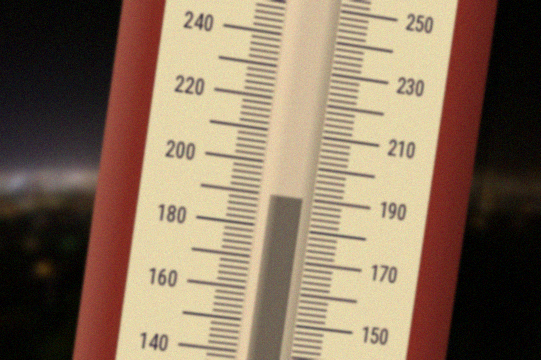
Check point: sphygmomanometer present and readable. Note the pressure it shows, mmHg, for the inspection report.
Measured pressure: 190 mmHg
